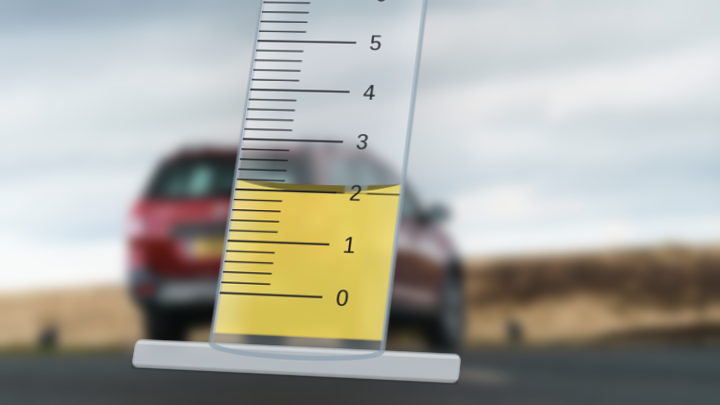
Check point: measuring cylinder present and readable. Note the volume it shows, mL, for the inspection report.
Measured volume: 2 mL
